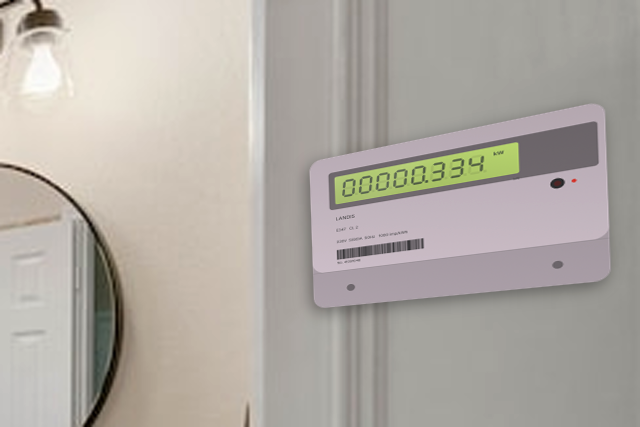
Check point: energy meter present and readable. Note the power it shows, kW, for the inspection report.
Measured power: 0.334 kW
